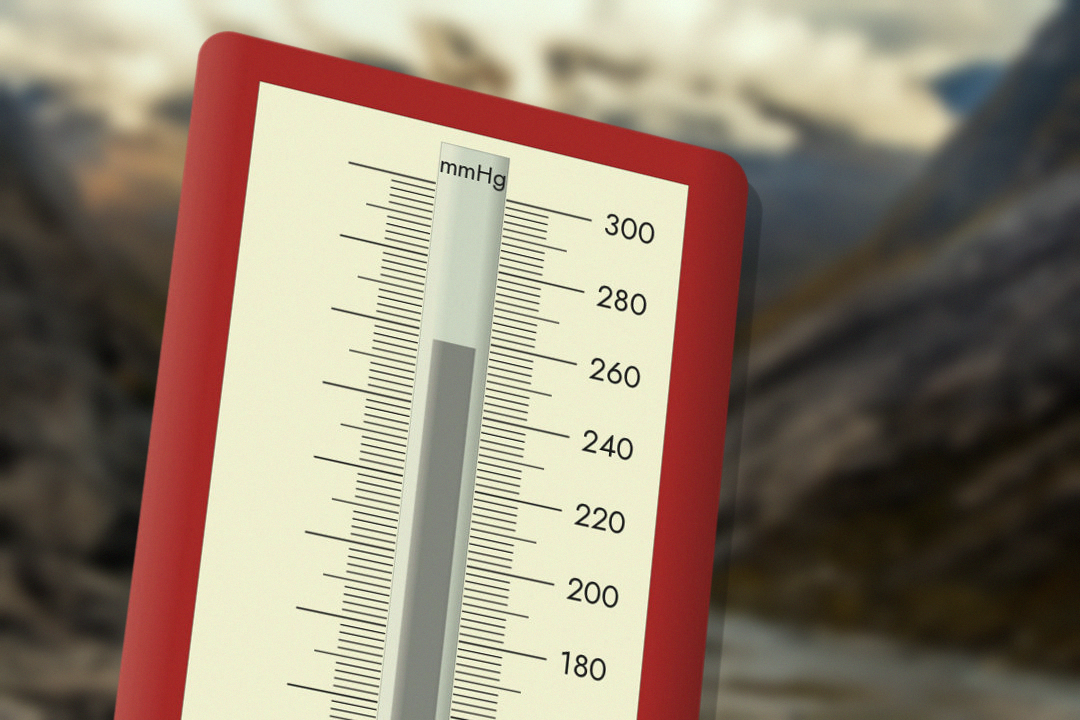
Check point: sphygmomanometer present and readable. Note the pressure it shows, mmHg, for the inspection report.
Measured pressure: 258 mmHg
